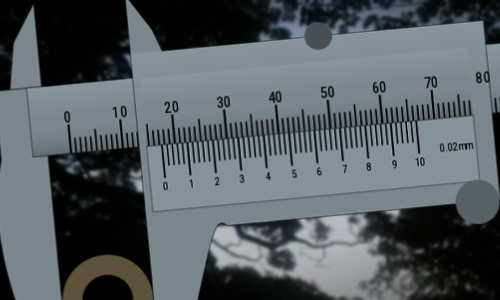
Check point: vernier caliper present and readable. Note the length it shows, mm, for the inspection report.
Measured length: 17.5 mm
